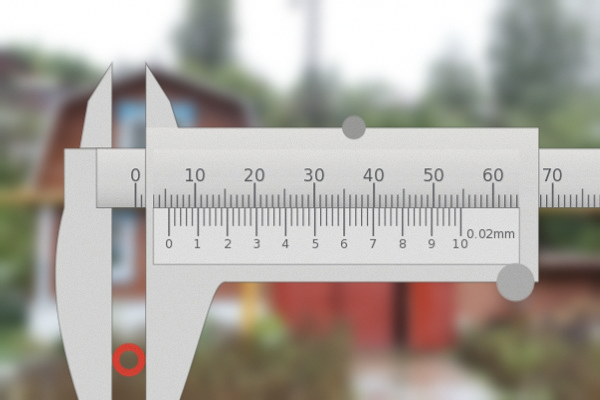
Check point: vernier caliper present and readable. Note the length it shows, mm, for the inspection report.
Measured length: 5.6 mm
